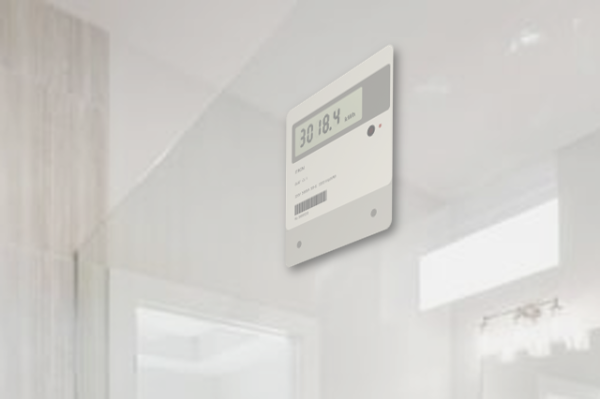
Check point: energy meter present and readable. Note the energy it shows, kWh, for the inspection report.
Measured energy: 3018.4 kWh
